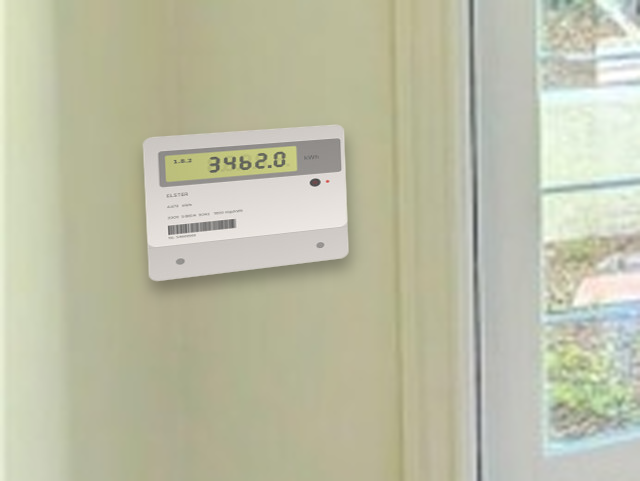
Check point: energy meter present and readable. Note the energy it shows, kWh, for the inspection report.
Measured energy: 3462.0 kWh
